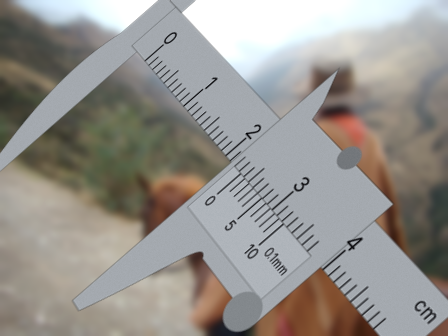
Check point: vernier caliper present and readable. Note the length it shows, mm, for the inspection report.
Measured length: 23.4 mm
